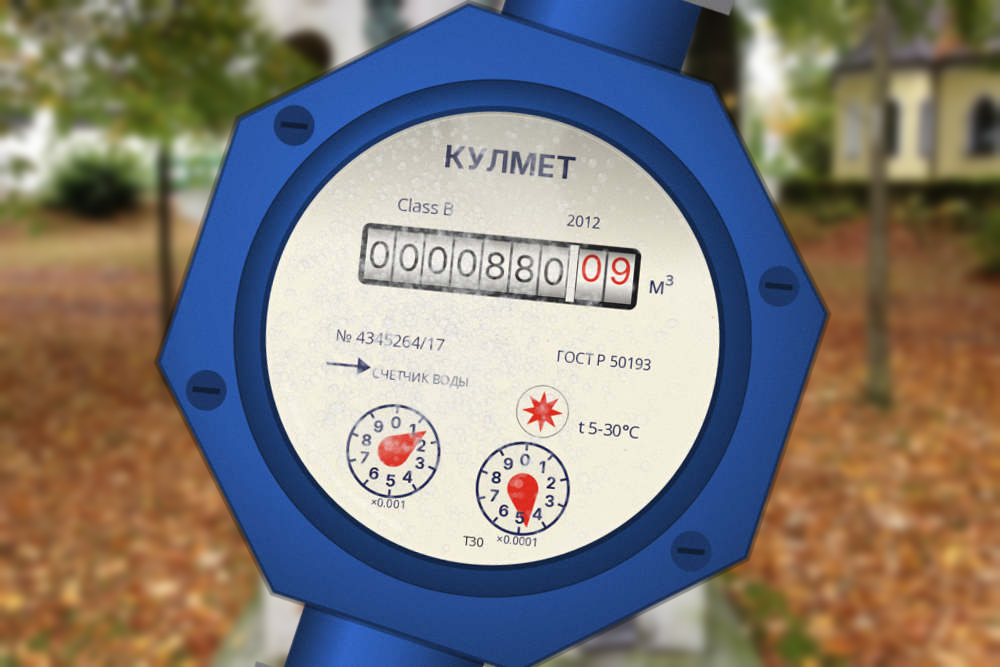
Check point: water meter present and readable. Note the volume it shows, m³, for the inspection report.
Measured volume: 880.0914 m³
